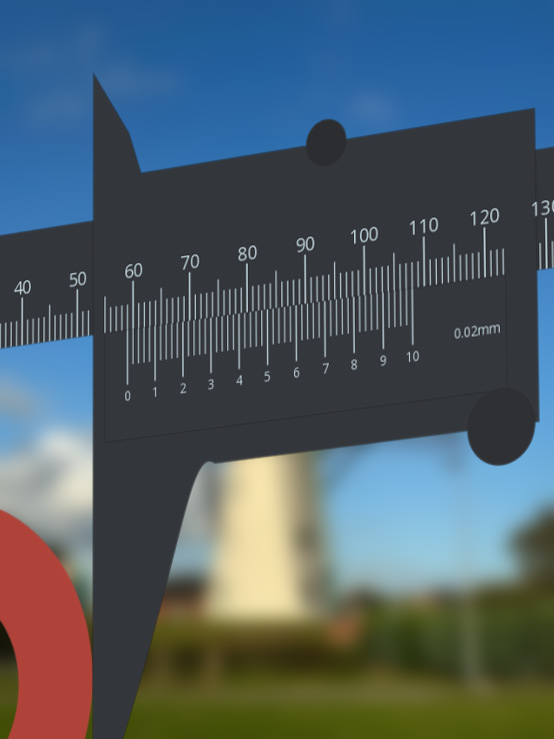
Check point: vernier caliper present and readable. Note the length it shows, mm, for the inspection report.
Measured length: 59.0 mm
